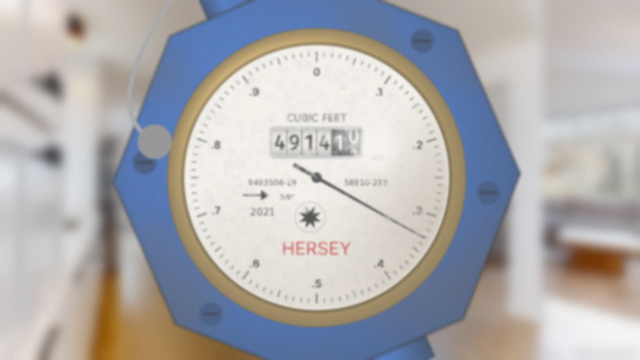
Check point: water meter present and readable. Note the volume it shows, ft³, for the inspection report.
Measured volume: 491410.33 ft³
